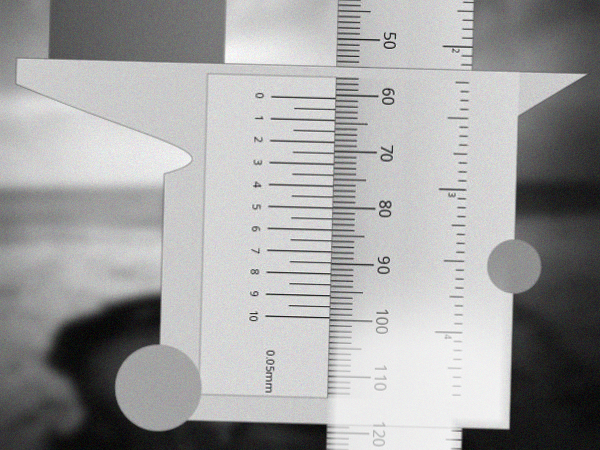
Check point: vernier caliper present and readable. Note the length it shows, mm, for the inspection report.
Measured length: 60.6 mm
